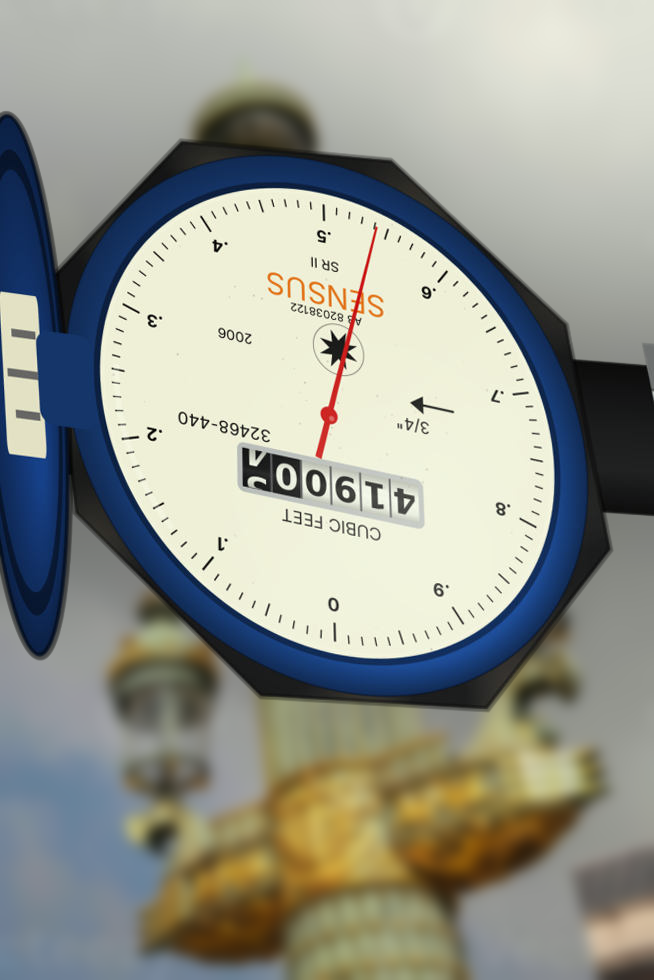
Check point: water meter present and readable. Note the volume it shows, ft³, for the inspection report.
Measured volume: 419003.54 ft³
